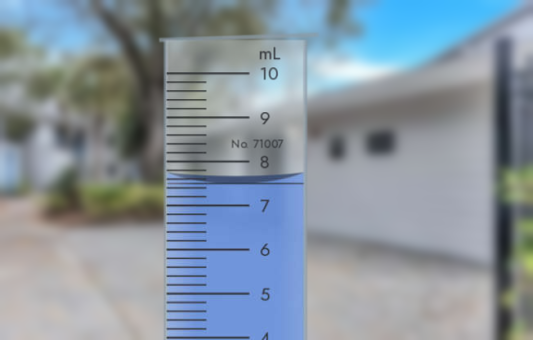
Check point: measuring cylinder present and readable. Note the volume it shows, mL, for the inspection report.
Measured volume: 7.5 mL
